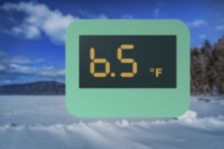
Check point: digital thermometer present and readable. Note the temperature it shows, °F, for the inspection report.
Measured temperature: 6.5 °F
